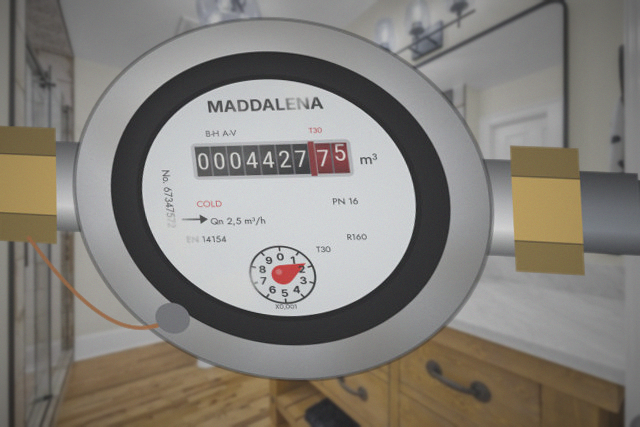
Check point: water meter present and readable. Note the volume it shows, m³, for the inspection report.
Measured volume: 4427.751 m³
